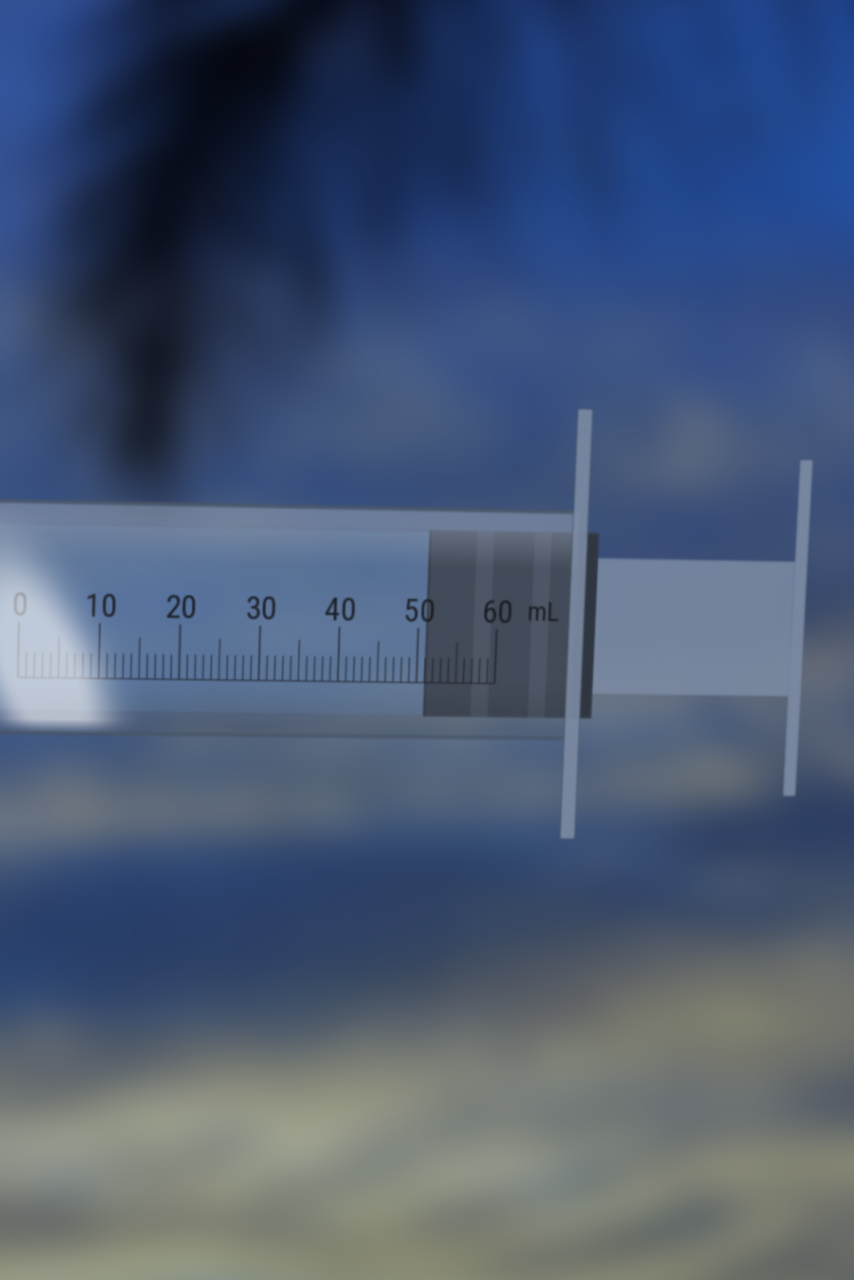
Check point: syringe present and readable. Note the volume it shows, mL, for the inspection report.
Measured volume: 51 mL
